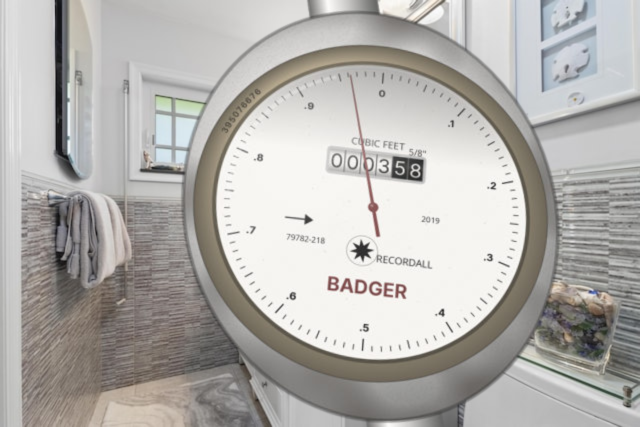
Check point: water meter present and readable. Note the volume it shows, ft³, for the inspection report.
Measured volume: 357.96 ft³
